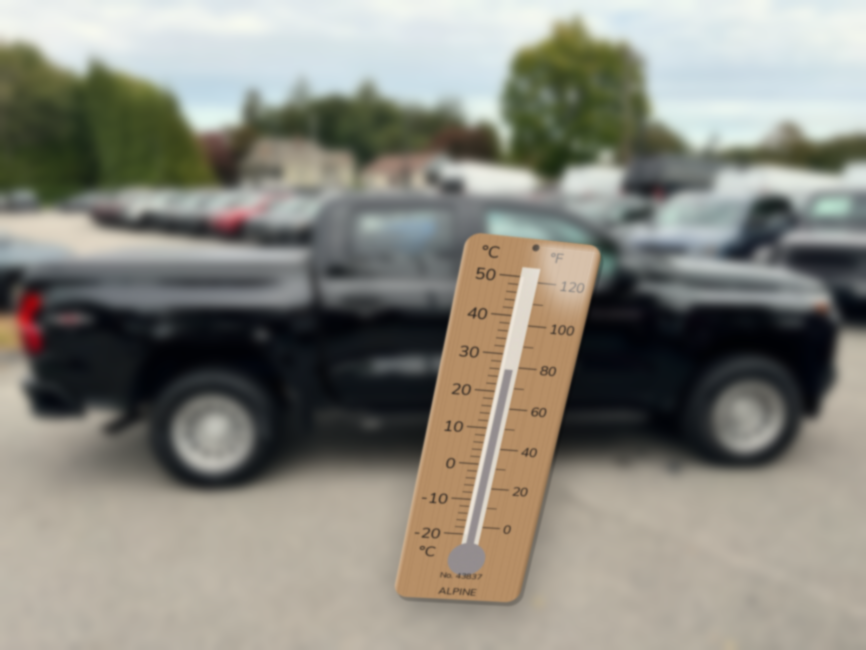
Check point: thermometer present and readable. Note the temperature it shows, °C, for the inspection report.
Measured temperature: 26 °C
